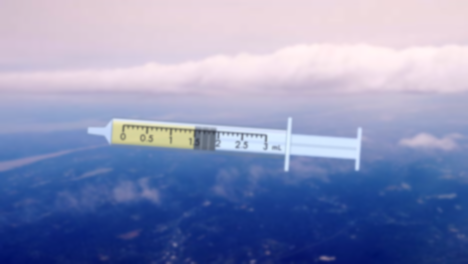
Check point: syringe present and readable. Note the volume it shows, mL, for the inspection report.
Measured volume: 1.5 mL
